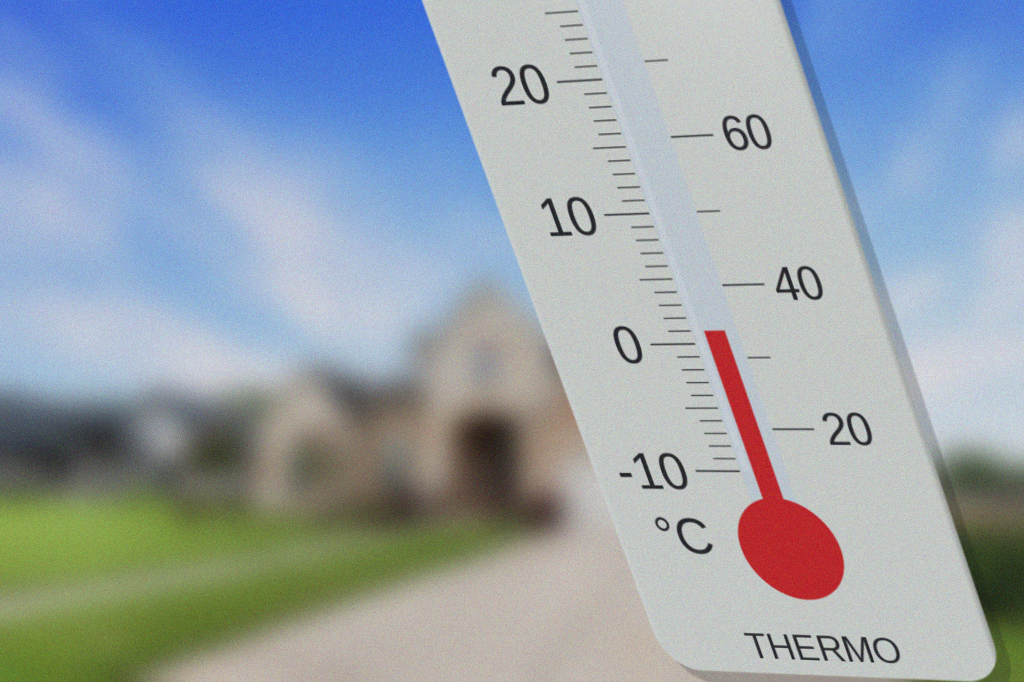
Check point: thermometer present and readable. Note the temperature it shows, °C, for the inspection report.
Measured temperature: 1 °C
